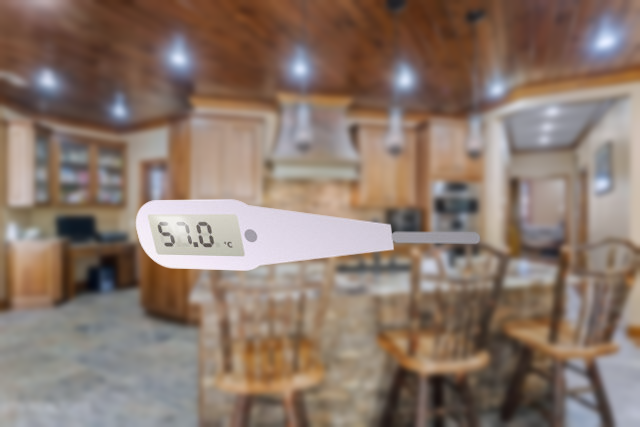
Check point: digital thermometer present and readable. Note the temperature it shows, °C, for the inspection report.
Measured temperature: 57.0 °C
